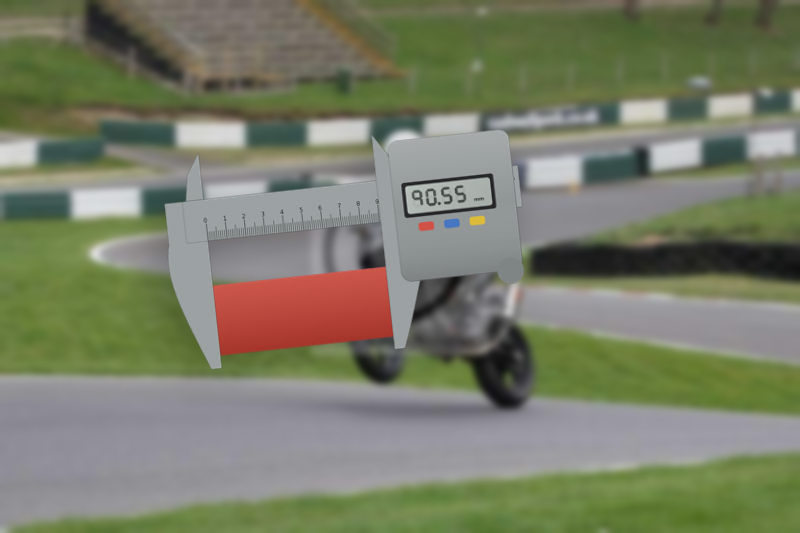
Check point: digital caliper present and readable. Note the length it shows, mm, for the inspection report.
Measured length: 90.55 mm
